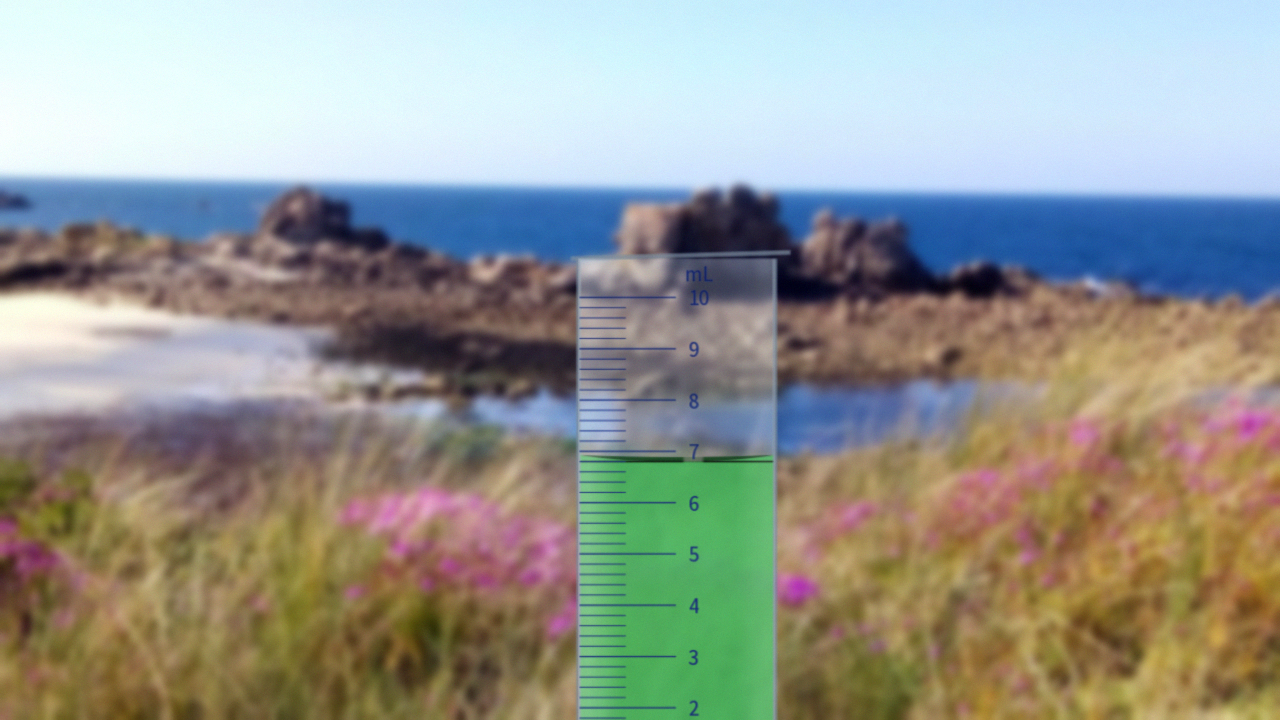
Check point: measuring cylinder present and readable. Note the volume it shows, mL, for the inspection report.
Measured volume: 6.8 mL
